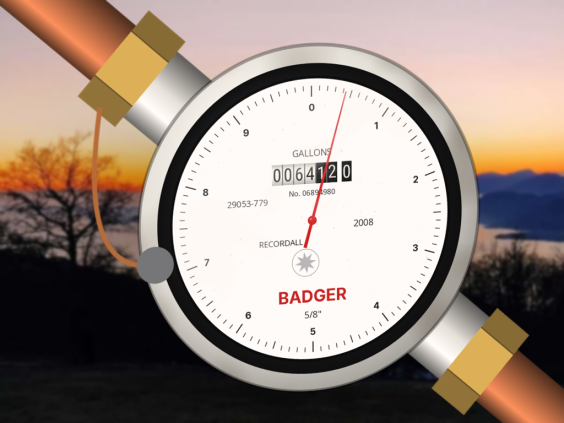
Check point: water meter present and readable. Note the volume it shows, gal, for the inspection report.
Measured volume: 64120.4 gal
